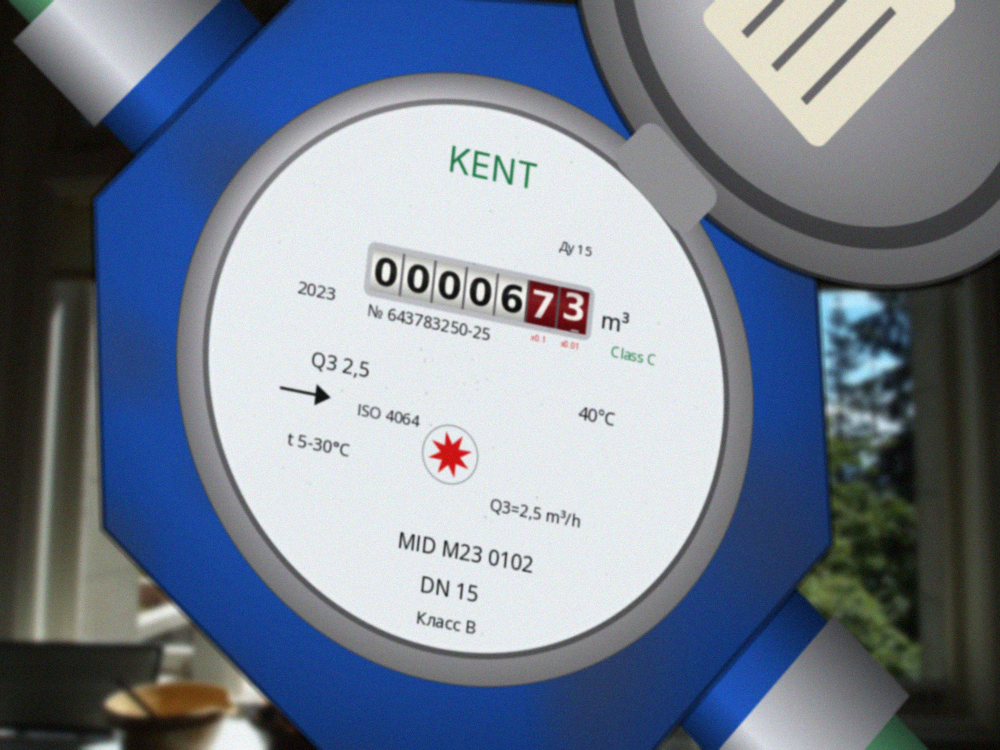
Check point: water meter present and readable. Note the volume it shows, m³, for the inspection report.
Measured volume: 6.73 m³
